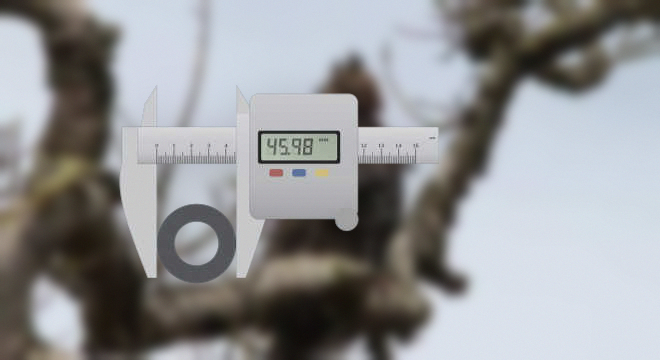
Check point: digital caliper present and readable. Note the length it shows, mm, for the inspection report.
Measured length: 45.98 mm
